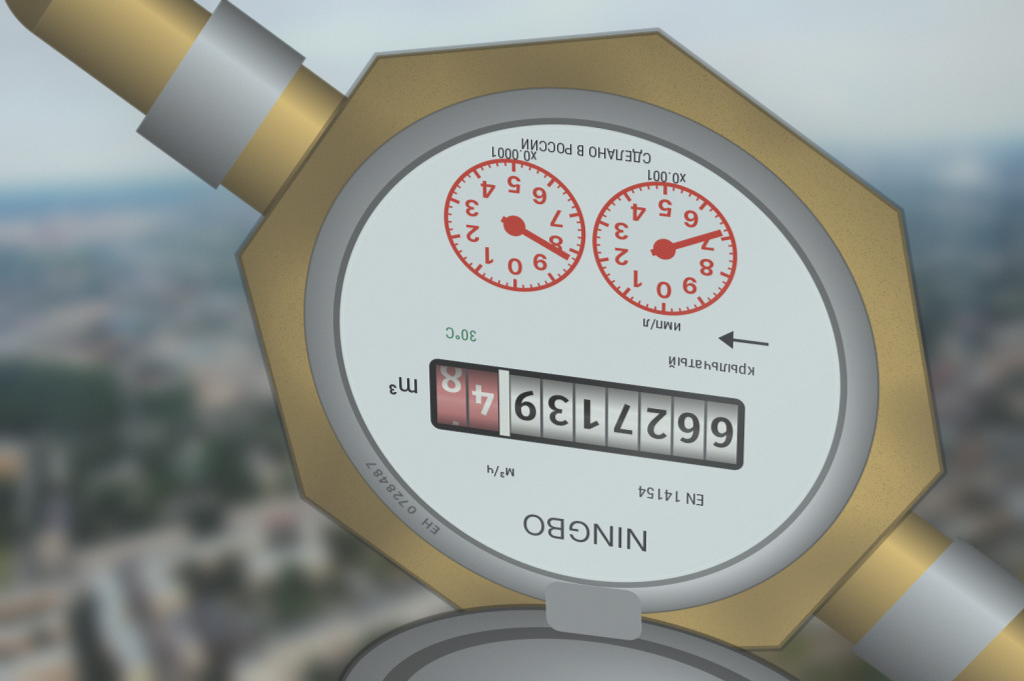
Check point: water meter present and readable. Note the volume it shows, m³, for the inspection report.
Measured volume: 6627139.4768 m³
